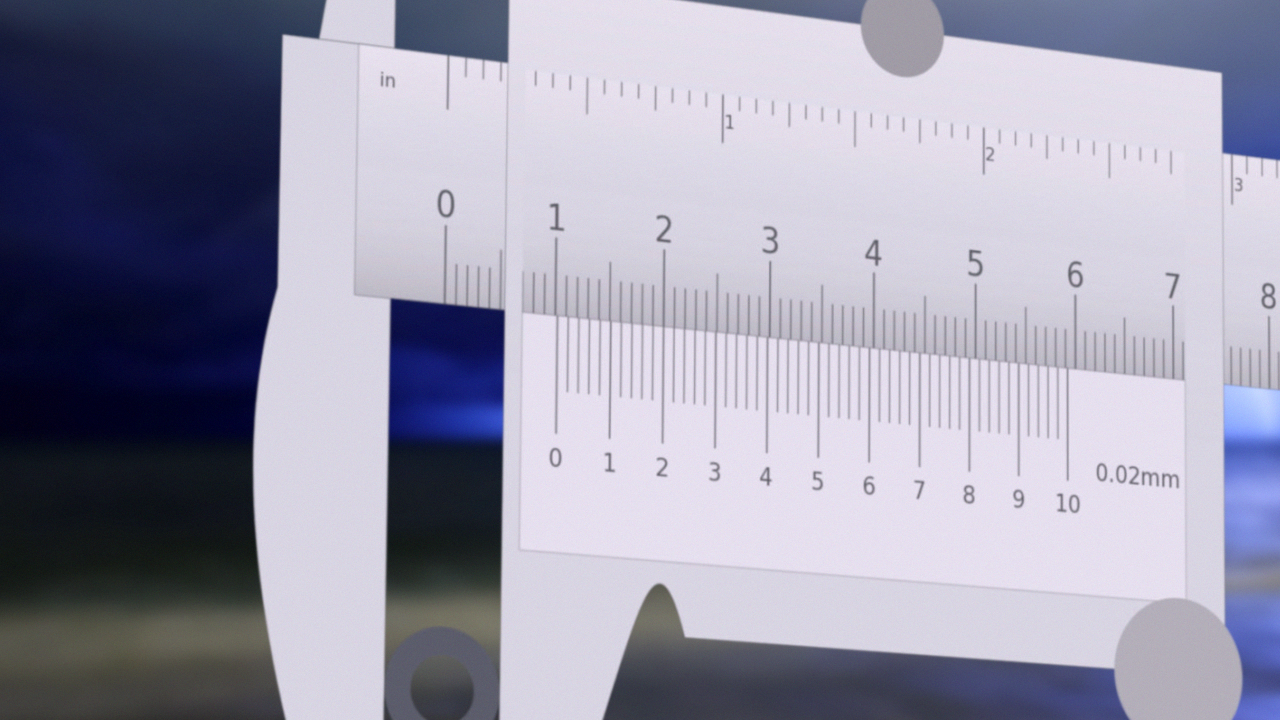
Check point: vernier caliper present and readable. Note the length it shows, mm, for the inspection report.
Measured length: 10.2 mm
